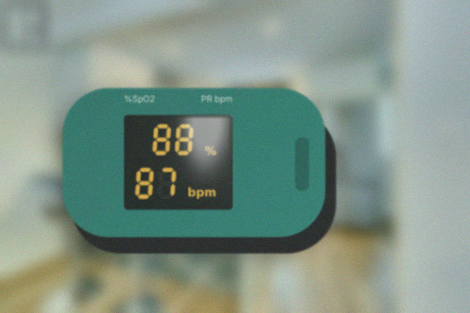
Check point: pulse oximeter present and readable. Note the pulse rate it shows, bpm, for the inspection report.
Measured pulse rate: 87 bpm
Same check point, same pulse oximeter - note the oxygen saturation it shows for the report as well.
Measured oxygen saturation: 88 %
